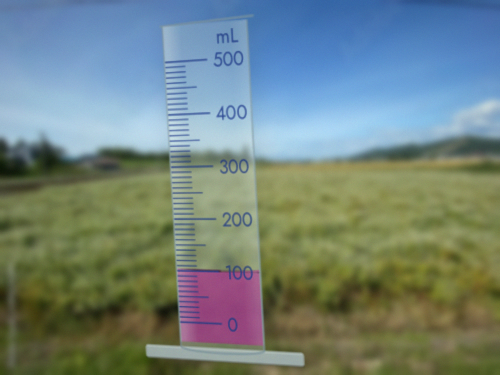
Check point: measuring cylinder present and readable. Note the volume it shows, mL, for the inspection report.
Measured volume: 100 mL
